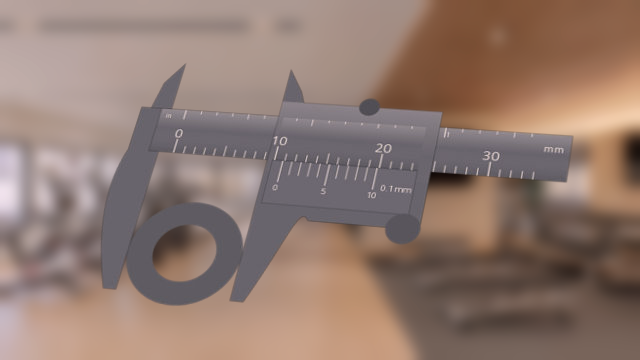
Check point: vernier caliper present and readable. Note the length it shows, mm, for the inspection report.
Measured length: 10.8 mm
